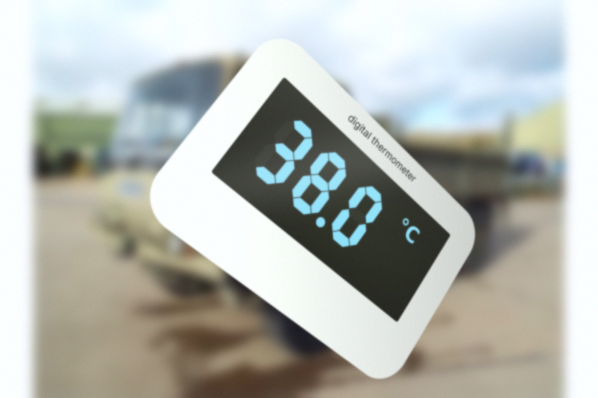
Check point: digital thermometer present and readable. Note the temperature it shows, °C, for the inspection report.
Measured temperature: 38.0 °C
